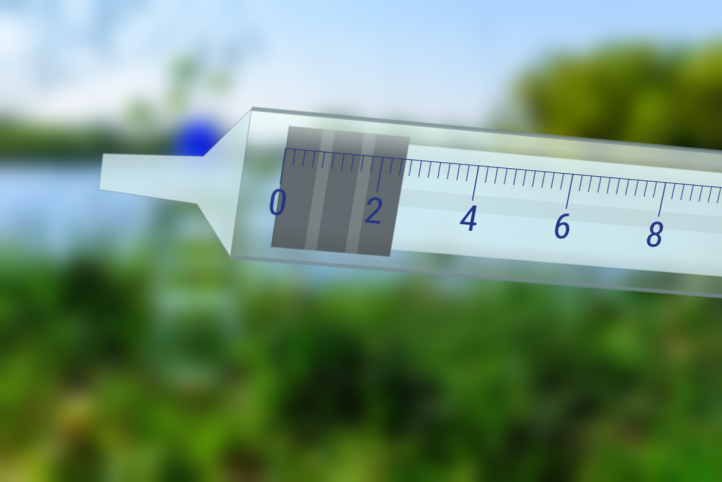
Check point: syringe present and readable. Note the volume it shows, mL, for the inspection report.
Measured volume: 0 mL
